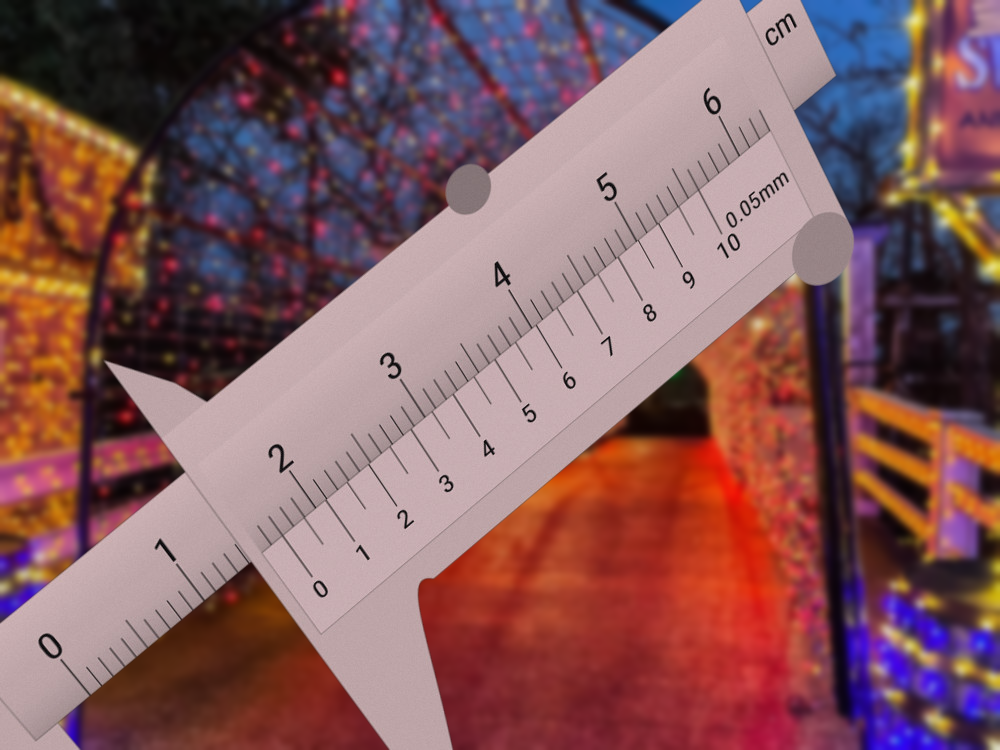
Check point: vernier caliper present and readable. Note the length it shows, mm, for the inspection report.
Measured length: 17.0 mm
